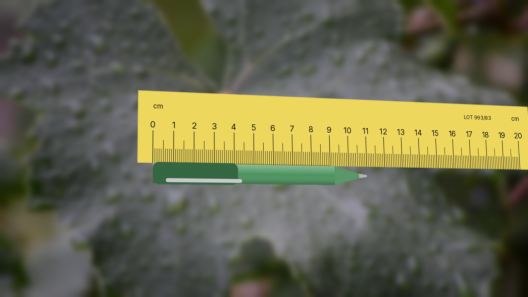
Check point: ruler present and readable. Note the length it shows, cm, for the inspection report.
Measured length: 11 cm
